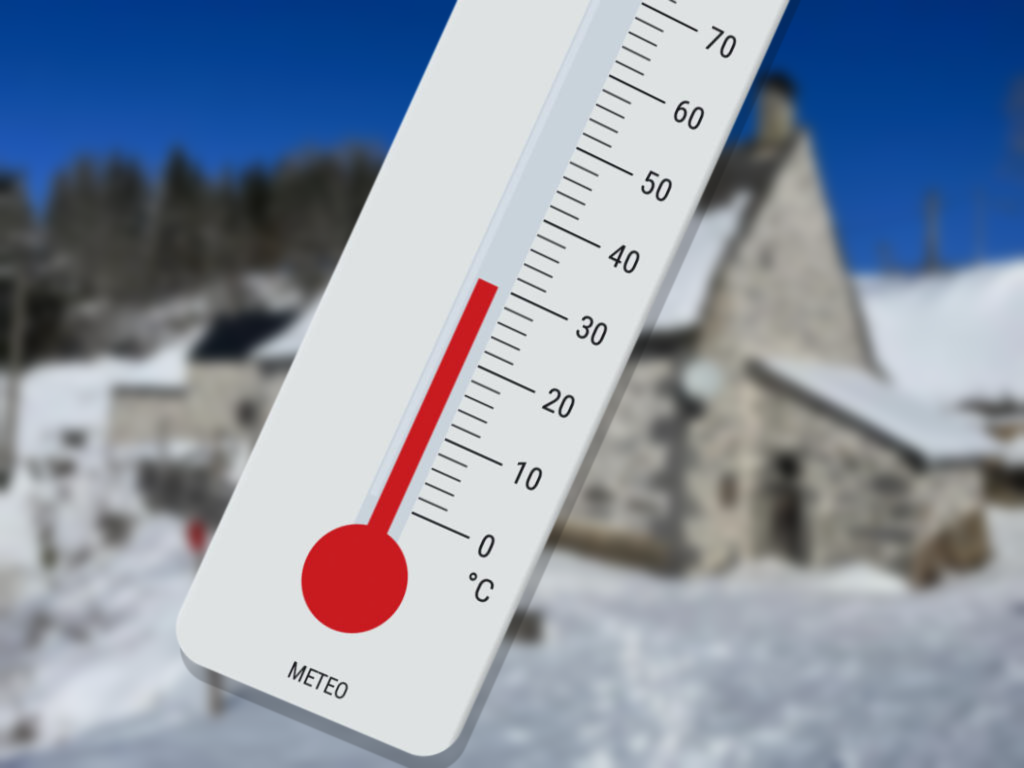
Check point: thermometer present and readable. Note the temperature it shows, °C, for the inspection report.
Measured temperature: 30 °C
